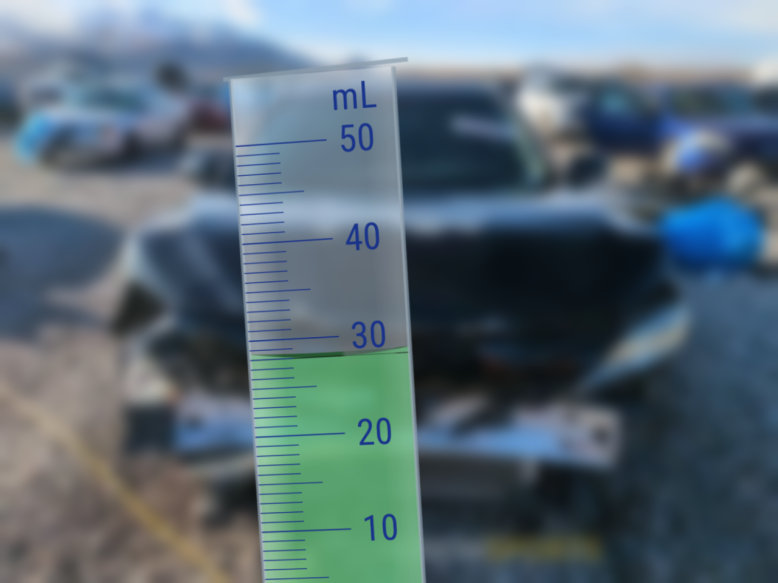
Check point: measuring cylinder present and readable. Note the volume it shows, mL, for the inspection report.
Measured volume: 28 mL
